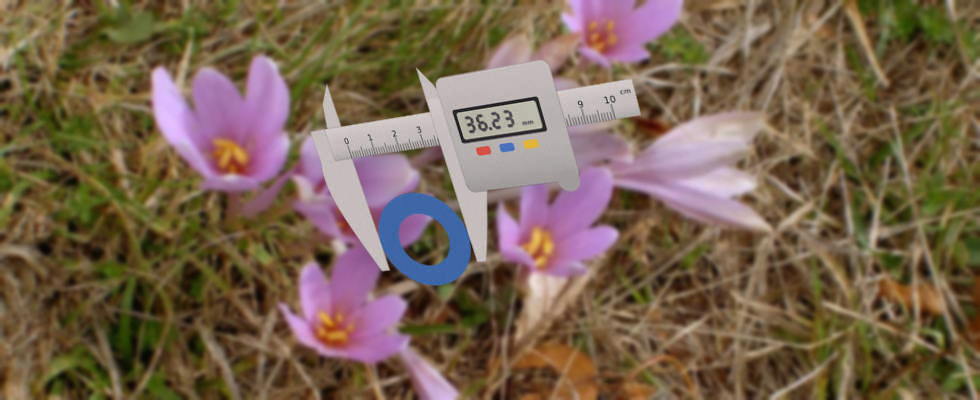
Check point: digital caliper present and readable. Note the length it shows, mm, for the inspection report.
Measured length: 36.23 mm
